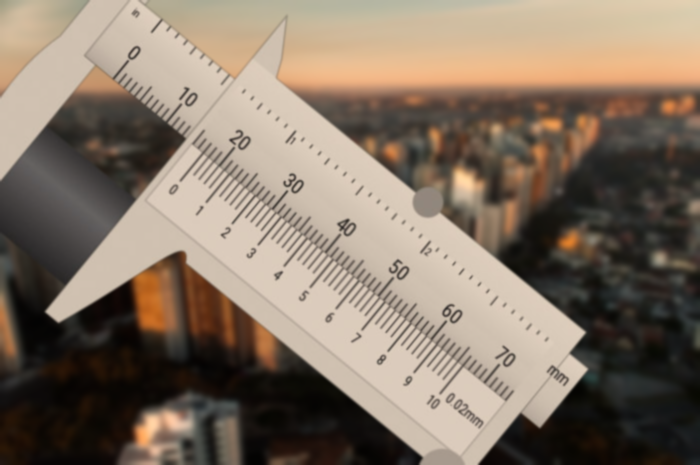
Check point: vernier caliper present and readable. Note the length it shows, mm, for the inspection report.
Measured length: 17.0 mm
